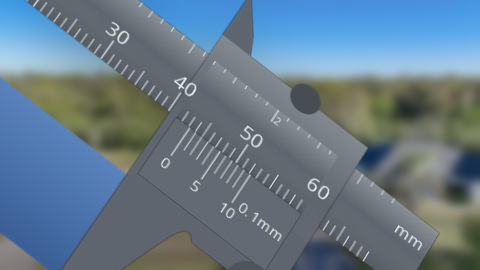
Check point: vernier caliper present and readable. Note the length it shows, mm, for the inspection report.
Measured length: 43.2 mm
